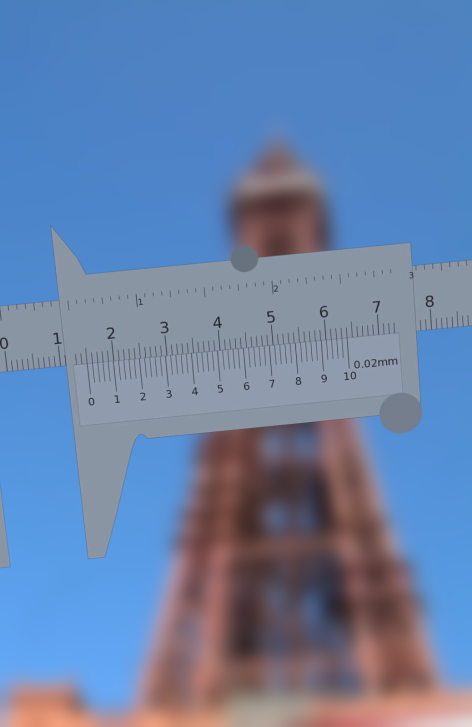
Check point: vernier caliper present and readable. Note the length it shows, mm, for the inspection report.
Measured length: 15.0 mm
